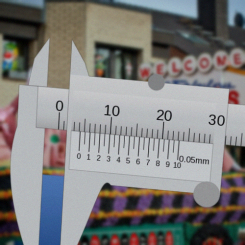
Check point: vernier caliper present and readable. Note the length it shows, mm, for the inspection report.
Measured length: 4.2 mm
